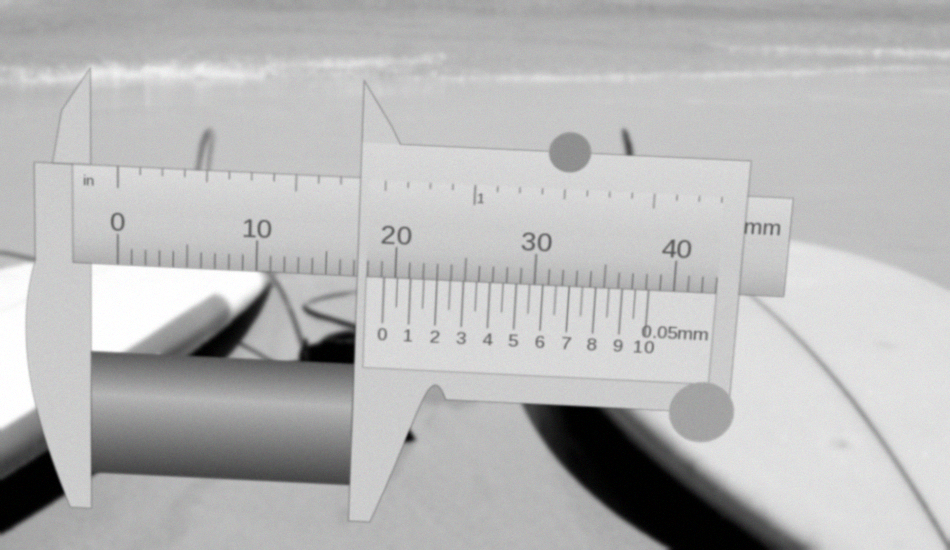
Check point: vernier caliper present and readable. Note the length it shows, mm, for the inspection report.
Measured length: 19.2 mm
